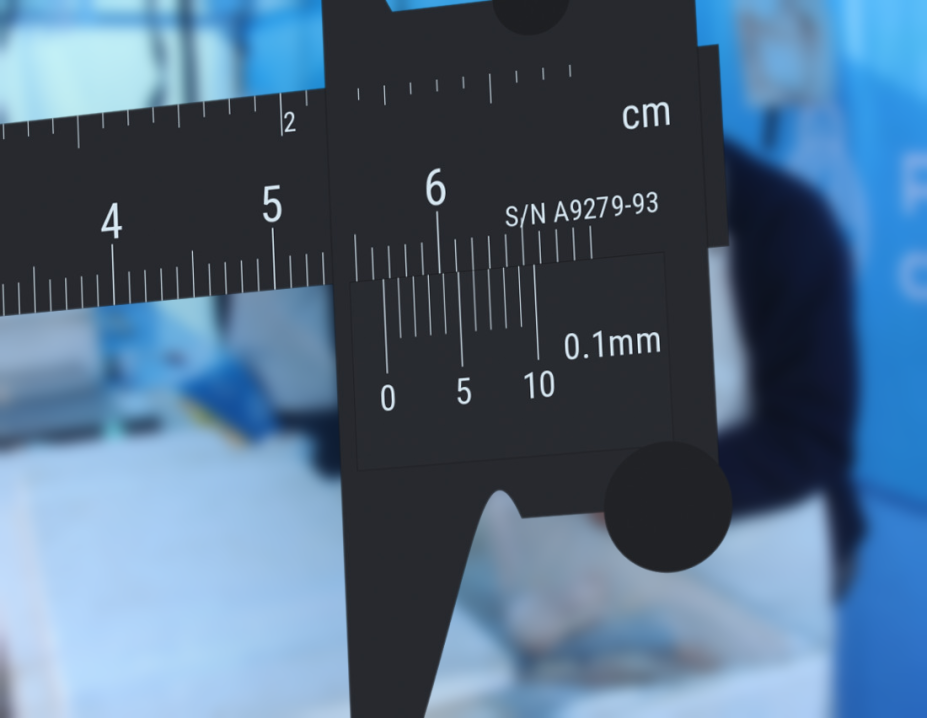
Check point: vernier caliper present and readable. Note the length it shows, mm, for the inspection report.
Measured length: 56.6 mm
